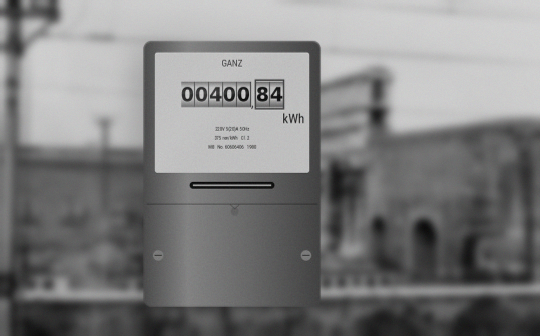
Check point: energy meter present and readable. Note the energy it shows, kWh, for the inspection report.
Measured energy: 400.84 kWh
